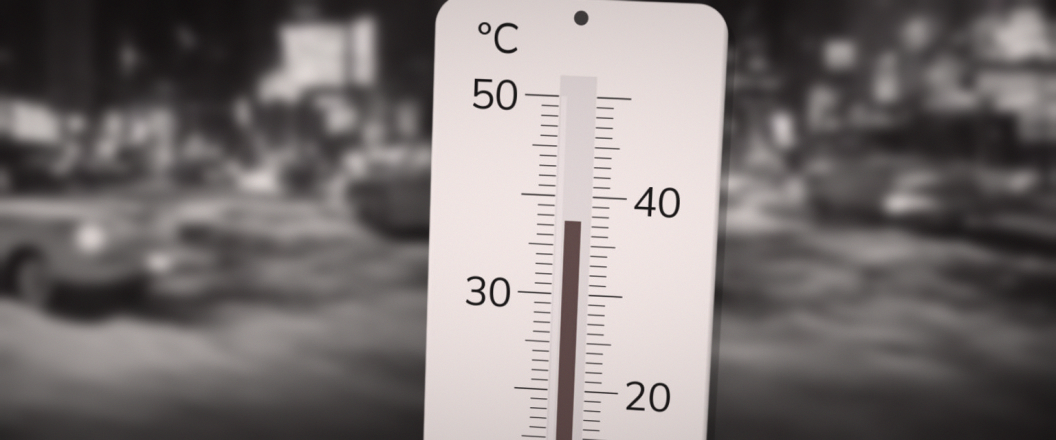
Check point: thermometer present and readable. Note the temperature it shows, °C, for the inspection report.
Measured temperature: 37.5 °C
